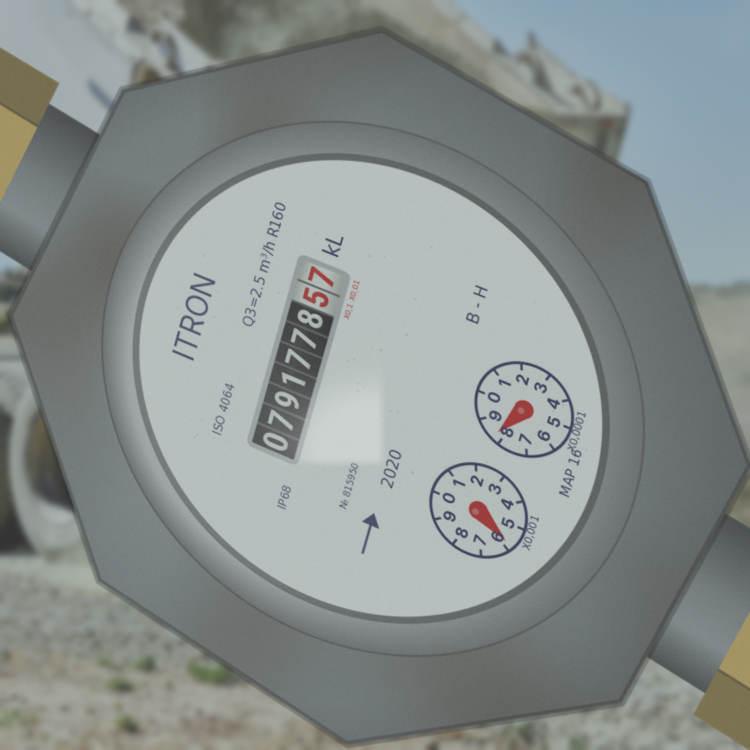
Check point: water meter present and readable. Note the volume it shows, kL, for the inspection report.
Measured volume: 791778.5758 kL
